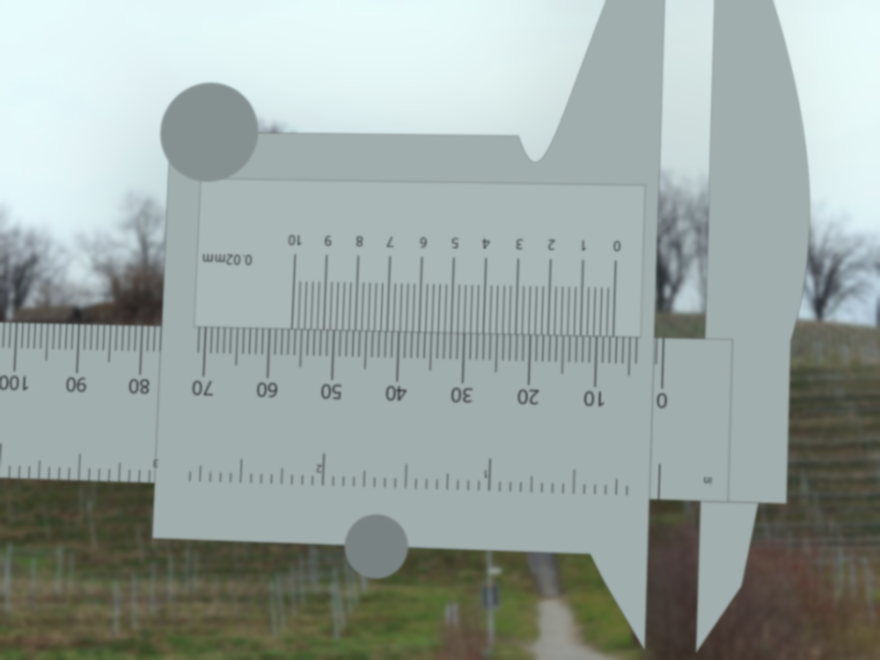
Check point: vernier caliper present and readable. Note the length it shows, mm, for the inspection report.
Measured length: 7.5 mm
